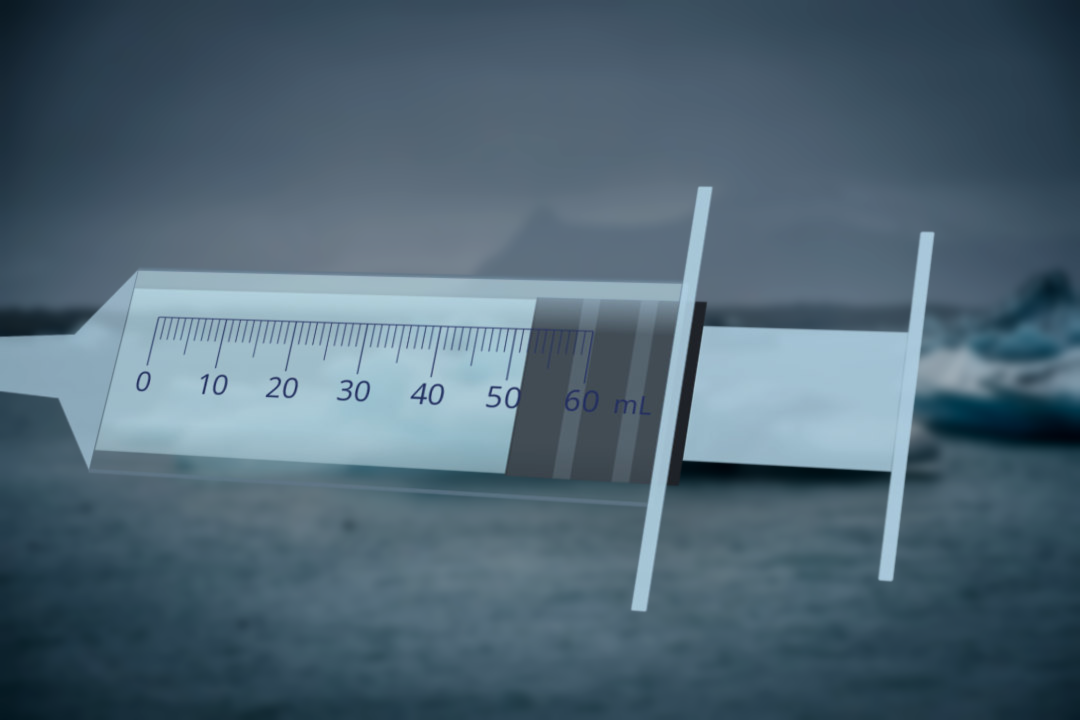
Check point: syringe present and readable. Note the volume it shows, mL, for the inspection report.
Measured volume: 52 mL
